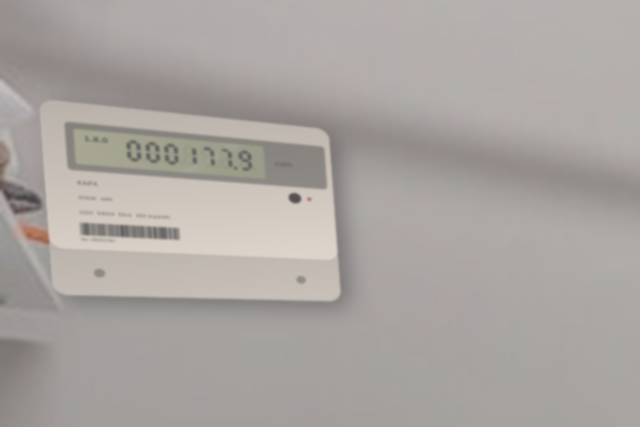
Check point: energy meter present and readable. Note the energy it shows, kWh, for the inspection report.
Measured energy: 177.9 kWh
